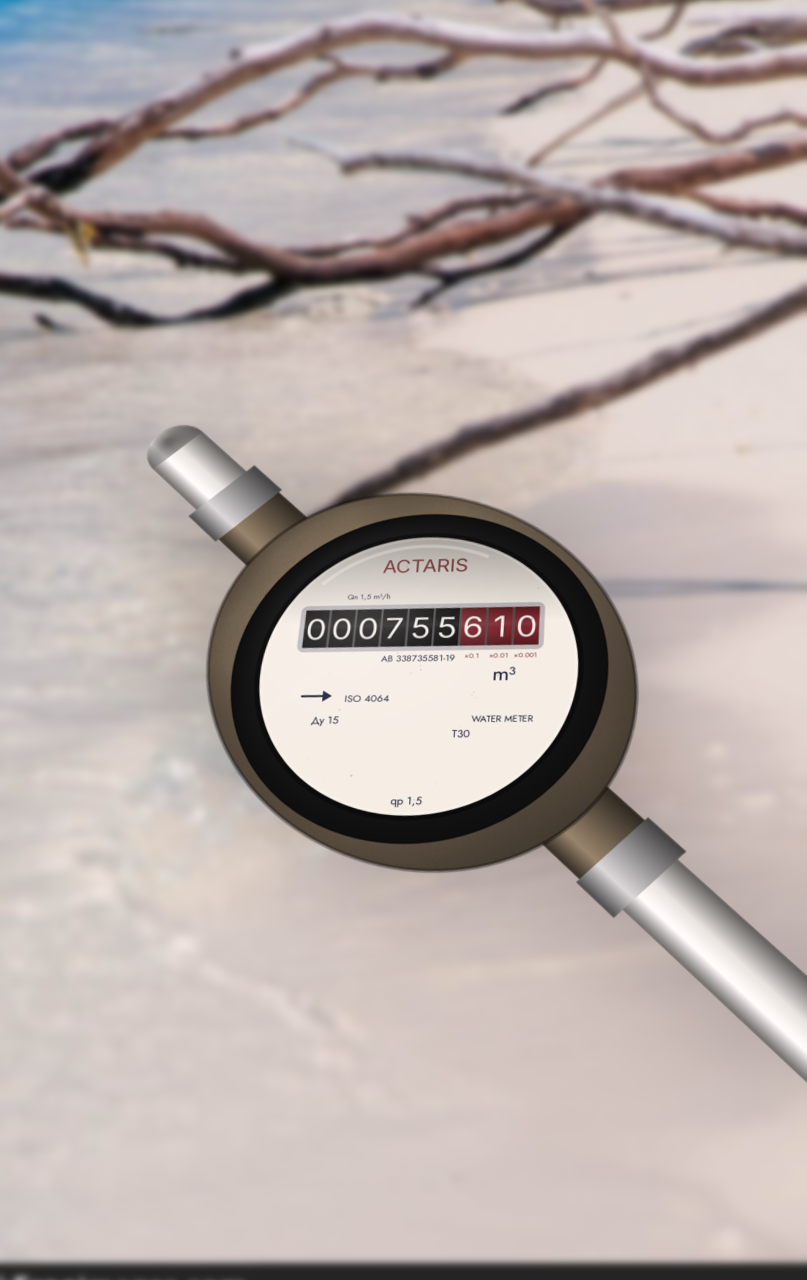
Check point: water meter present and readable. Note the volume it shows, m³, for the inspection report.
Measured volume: 755.610 m³
